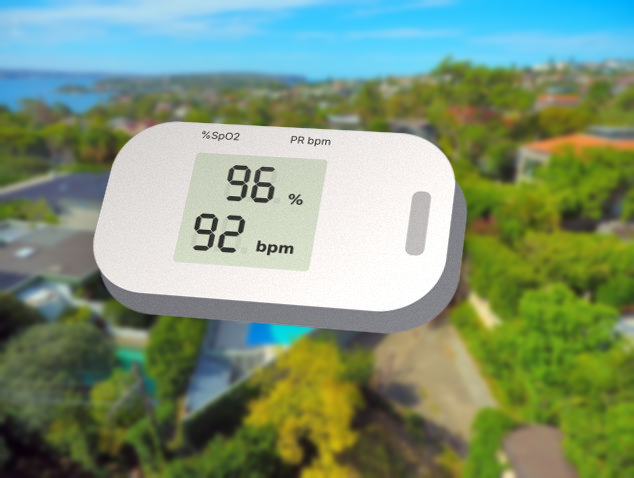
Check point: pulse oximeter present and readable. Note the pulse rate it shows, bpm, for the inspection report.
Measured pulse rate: 92 bpm
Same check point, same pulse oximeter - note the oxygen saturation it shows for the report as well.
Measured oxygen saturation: 96 %
